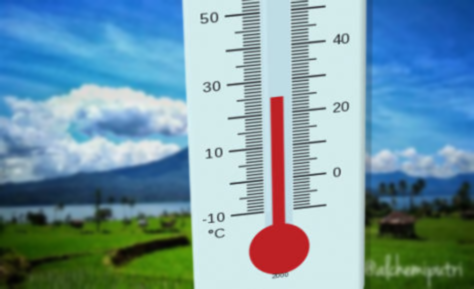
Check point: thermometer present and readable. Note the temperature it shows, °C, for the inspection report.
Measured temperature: 25 °C
